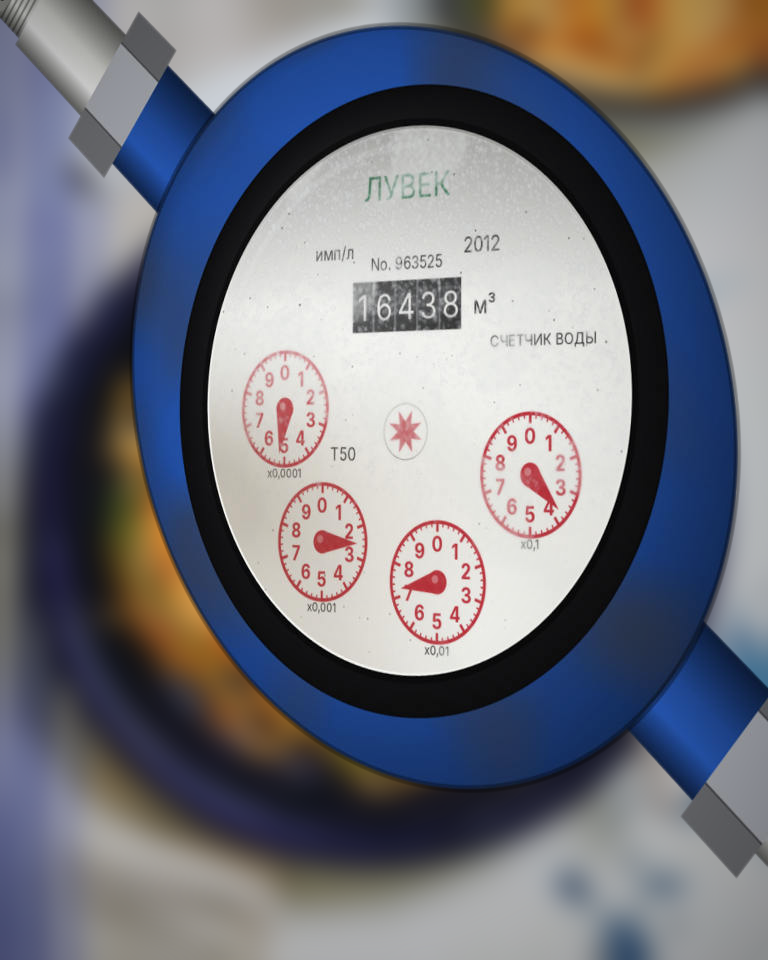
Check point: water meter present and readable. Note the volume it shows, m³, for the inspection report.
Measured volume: 16438.3725 m³
